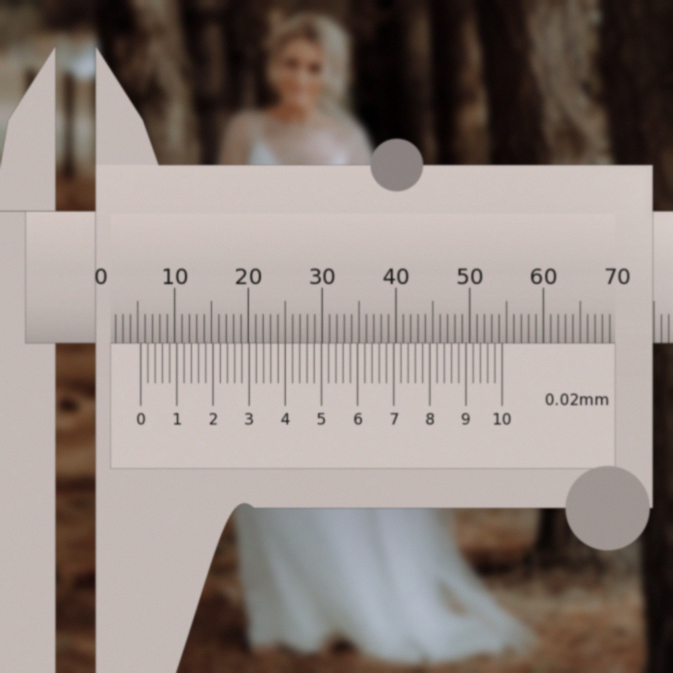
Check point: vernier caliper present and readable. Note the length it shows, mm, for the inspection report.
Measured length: 5.4 mm
